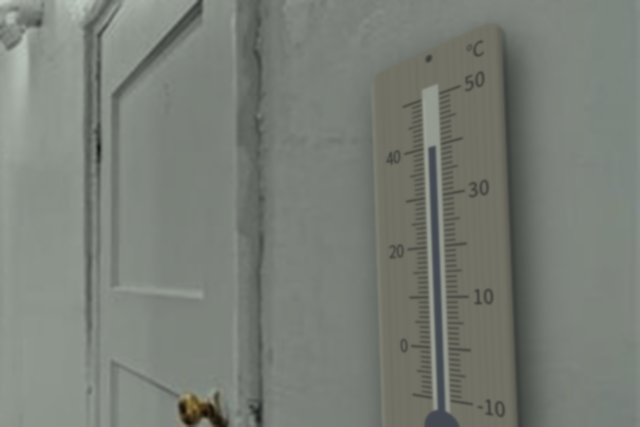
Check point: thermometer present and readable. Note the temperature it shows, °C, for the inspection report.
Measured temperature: 40 °C
